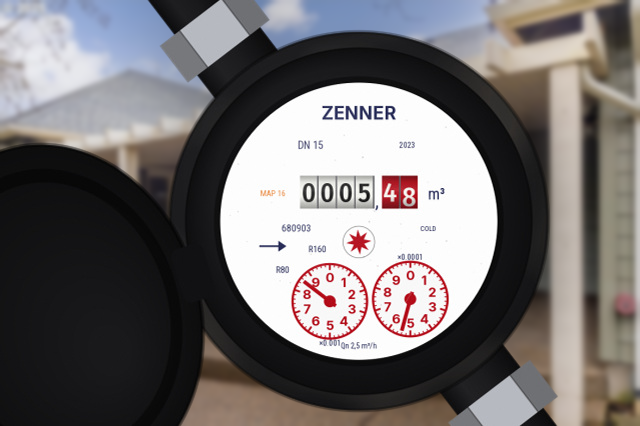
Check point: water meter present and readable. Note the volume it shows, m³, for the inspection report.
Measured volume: 5.4785 m³
